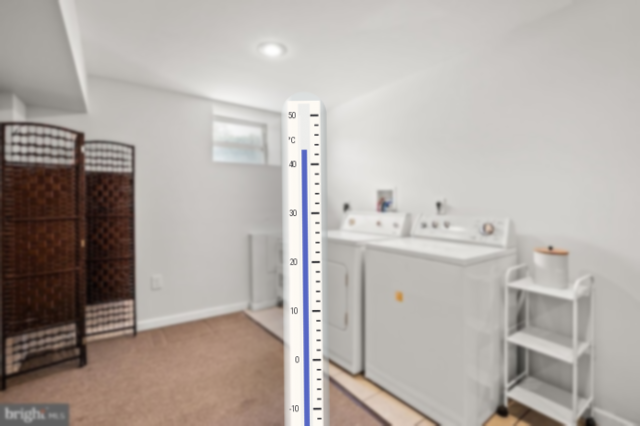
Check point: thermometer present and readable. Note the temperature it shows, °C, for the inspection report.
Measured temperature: 43 °C
